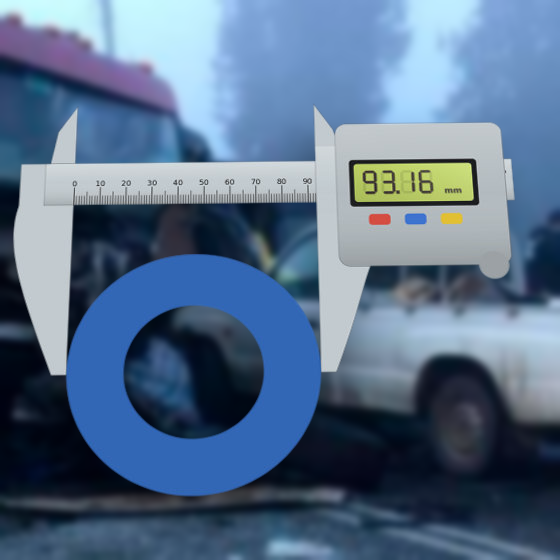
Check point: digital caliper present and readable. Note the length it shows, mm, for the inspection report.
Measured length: 93.16 mm
